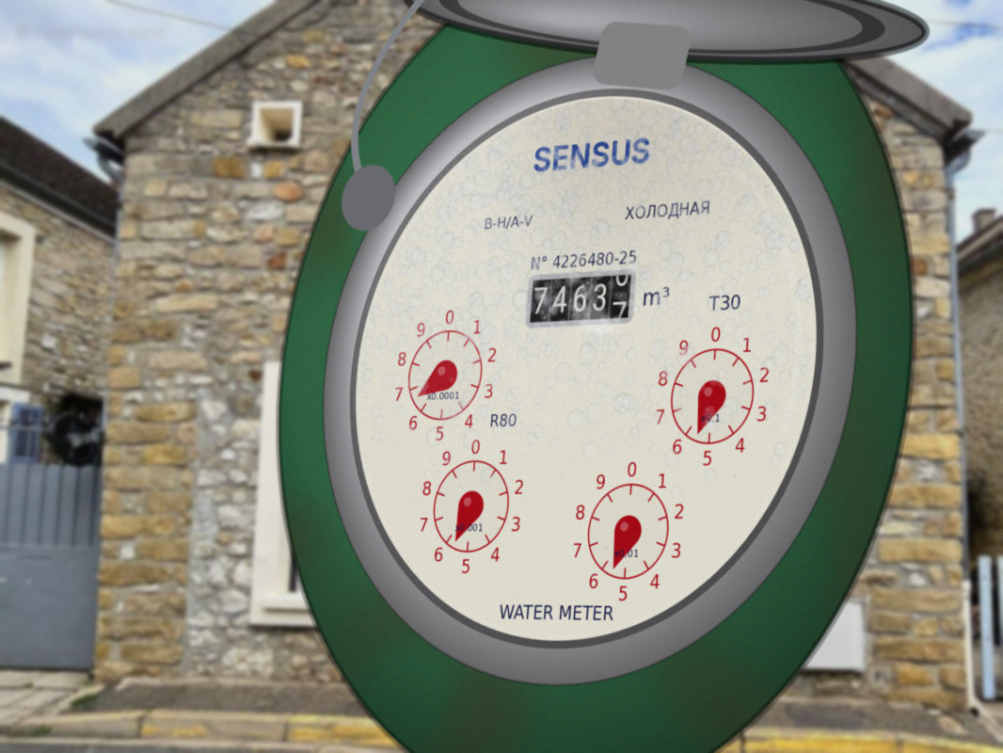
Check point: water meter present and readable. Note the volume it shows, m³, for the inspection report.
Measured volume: 74636.5556 m³
